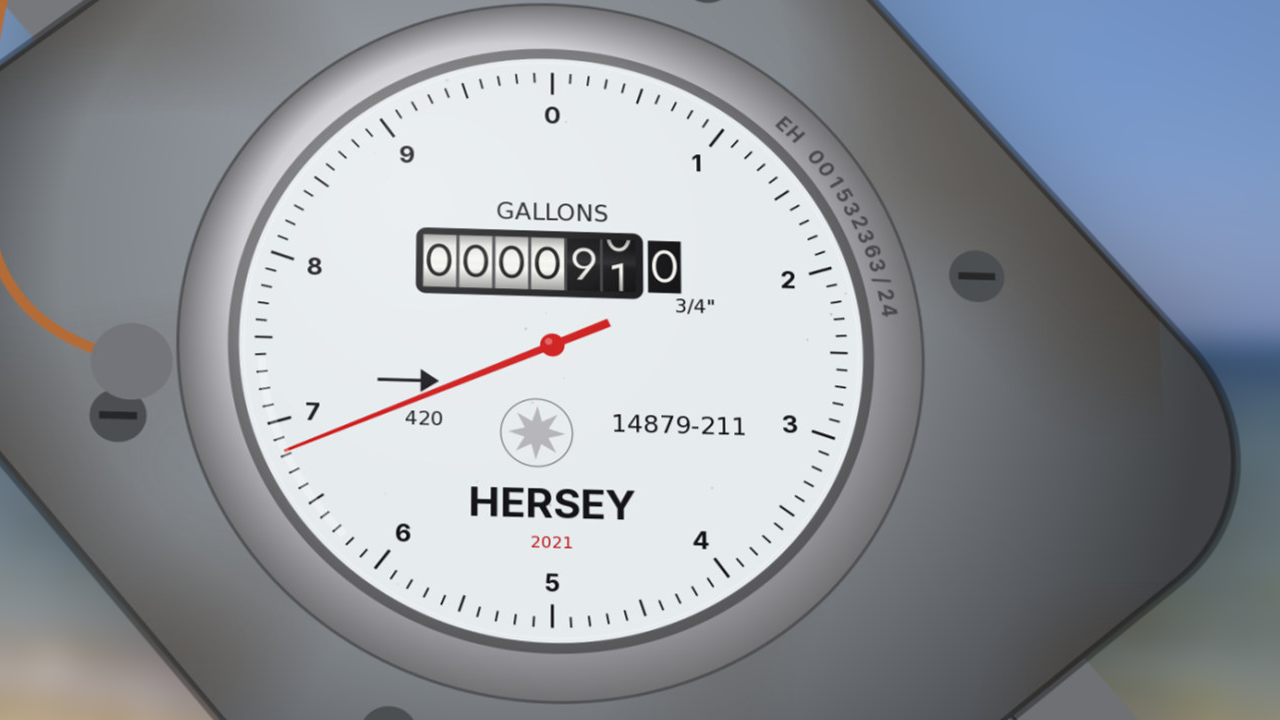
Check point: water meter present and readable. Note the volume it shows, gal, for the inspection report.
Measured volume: 906.8 gal
